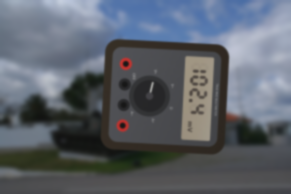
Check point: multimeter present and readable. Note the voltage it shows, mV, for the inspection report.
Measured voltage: 102.4 mV
